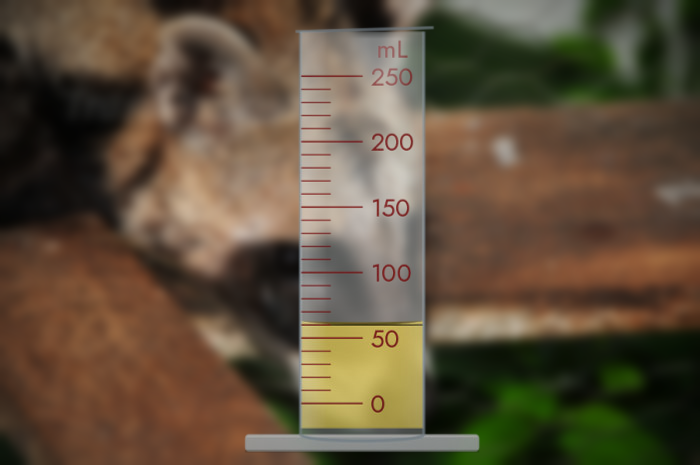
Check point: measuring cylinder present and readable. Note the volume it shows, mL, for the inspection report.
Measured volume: 60 mL
